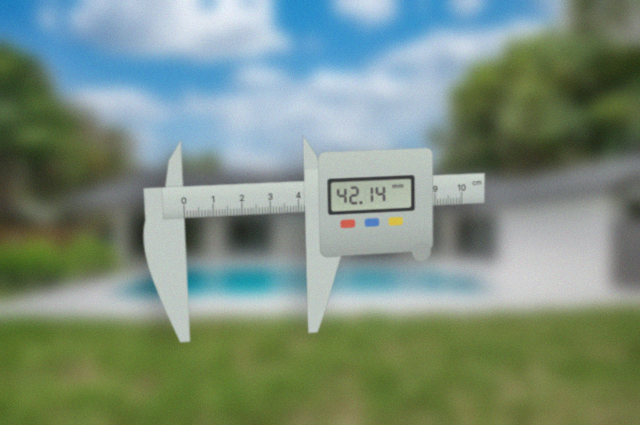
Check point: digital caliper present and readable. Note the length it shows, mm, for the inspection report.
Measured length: 42.14 mm
